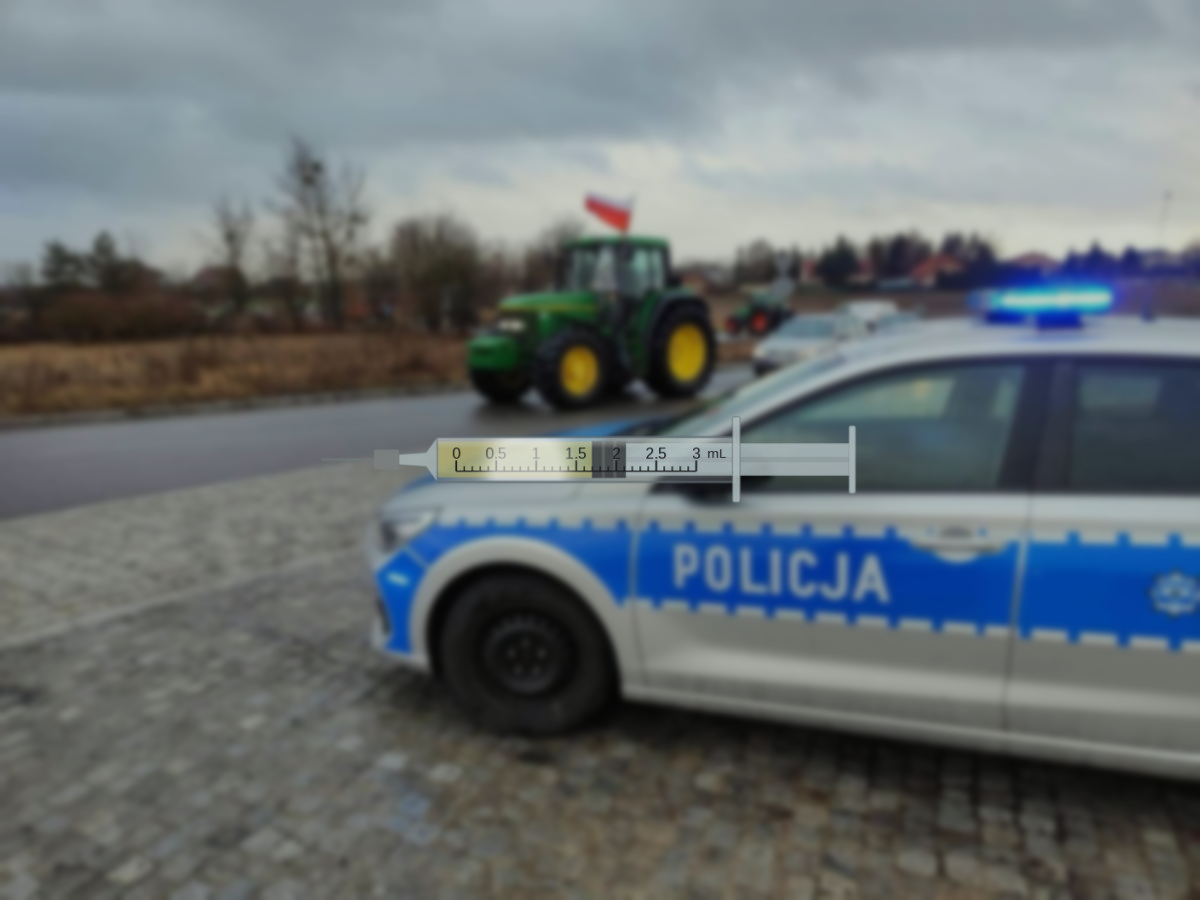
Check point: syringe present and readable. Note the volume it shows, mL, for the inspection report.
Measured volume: 1.7 mL
